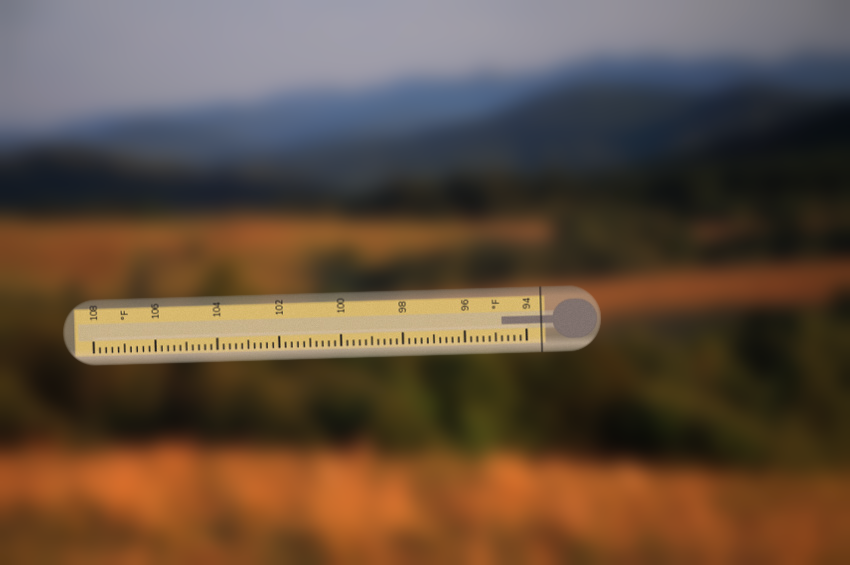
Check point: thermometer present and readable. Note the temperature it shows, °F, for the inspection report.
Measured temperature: 94.8 °F
